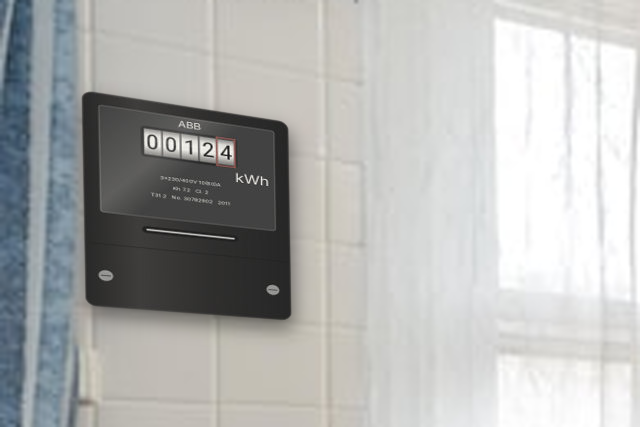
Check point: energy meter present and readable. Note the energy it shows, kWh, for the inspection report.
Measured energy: 12.4 kWh
